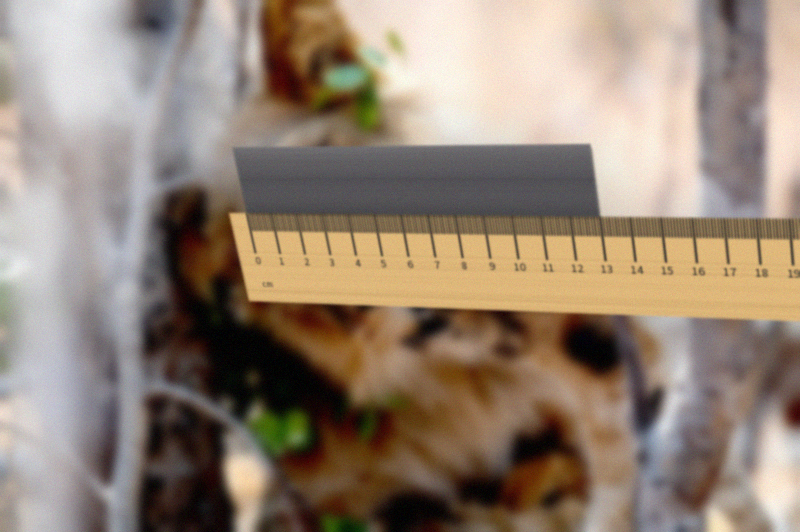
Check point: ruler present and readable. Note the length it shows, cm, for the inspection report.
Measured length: 13 cm
